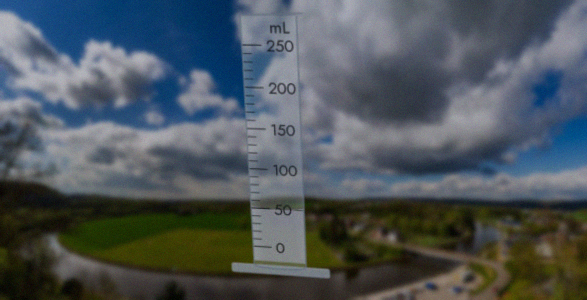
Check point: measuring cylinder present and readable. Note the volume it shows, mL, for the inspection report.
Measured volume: 50 mL
